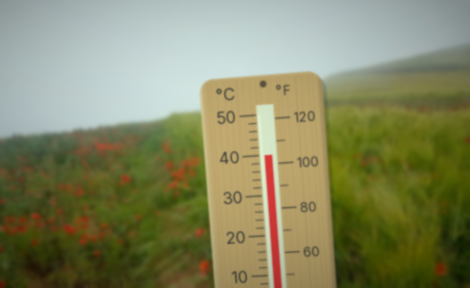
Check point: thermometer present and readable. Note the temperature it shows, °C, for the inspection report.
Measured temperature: 40 °C
